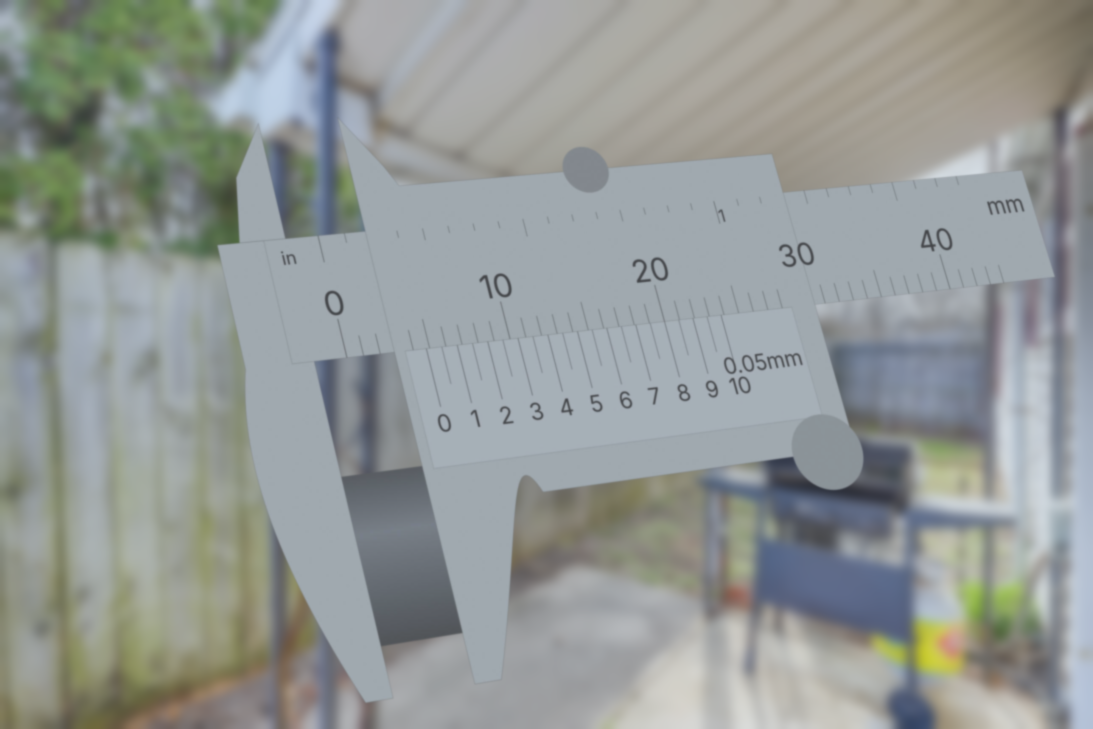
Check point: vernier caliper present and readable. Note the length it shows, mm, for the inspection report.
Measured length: 4.8 mm
